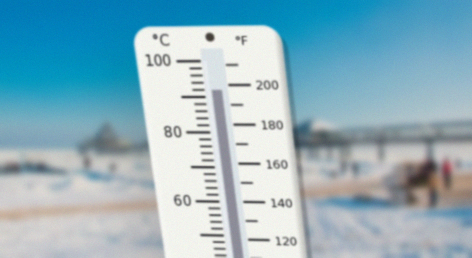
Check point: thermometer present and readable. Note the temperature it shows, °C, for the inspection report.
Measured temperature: 92 °C
